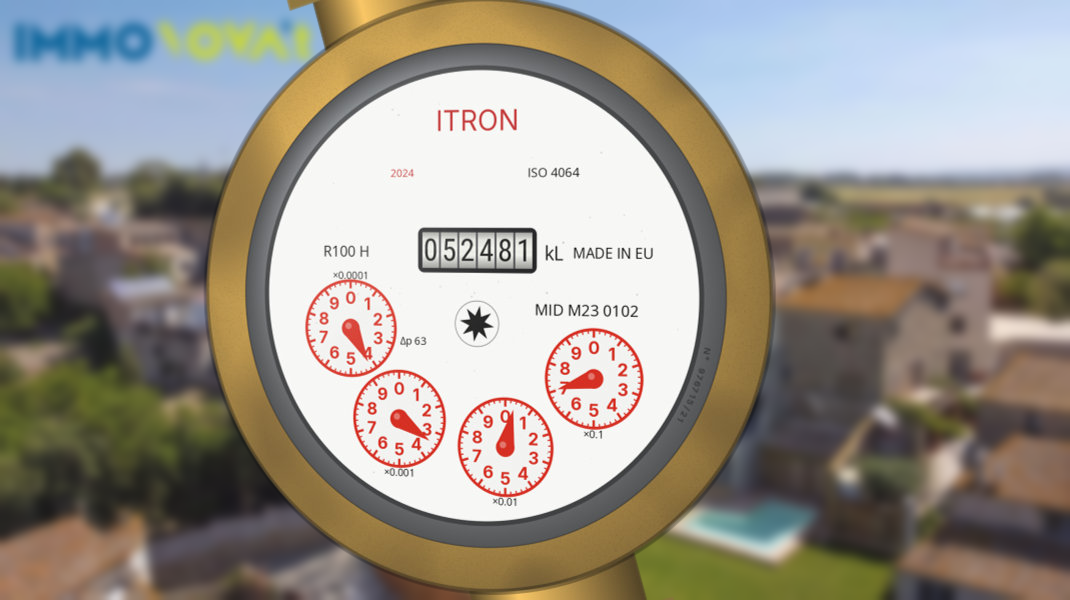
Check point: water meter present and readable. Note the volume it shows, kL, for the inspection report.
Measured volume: 52481.7034 kL
